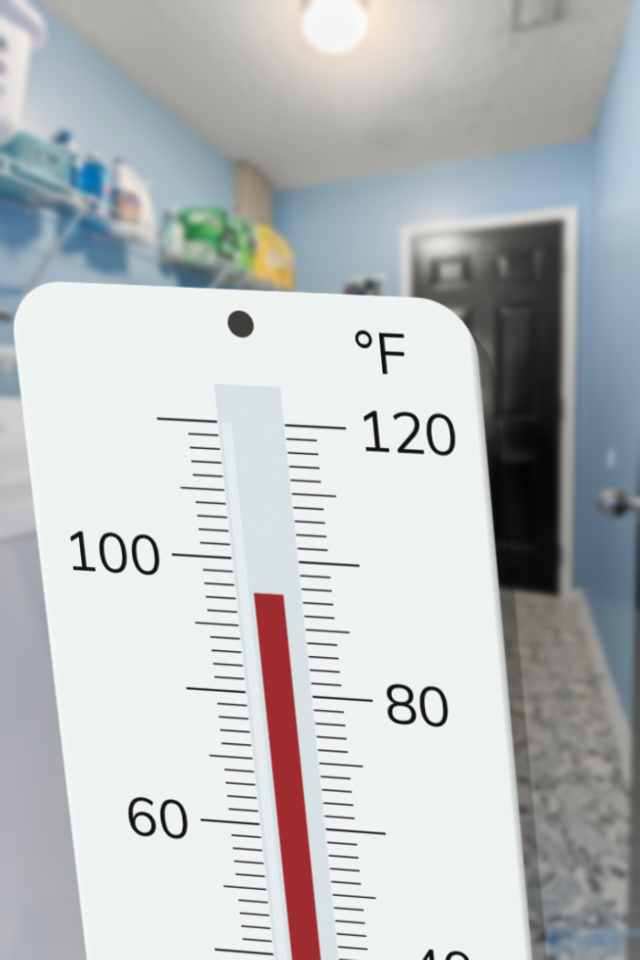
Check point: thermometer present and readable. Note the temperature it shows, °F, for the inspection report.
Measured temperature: 95 °F
